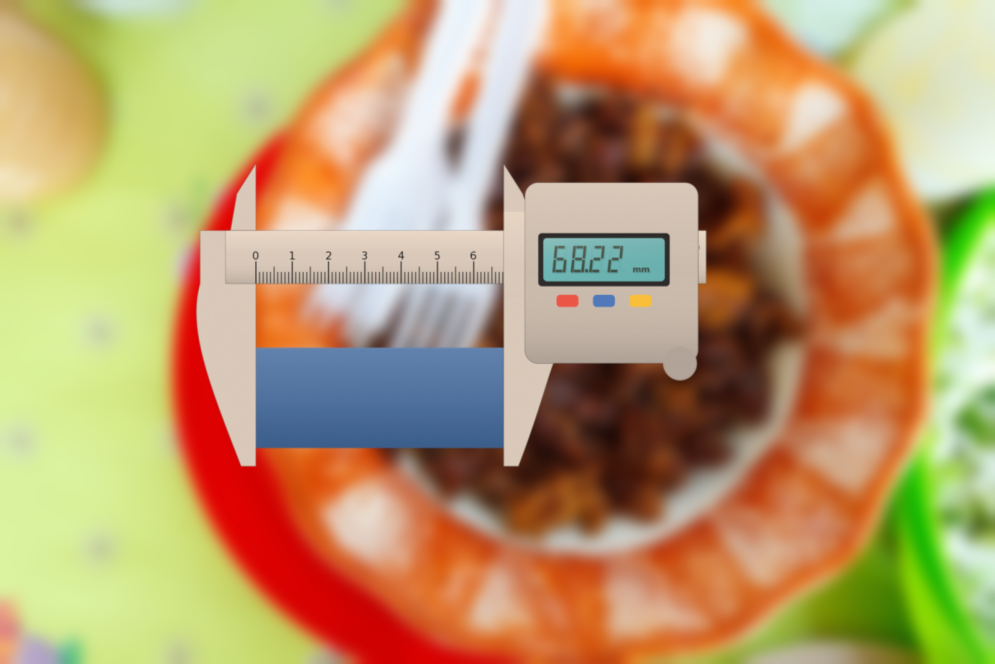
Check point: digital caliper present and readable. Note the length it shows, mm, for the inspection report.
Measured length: 68.22 mm
